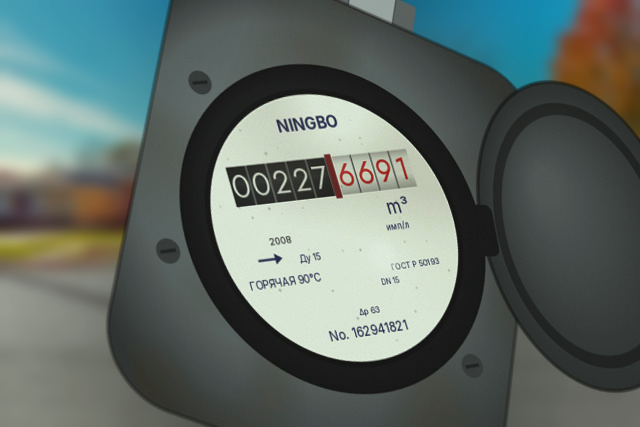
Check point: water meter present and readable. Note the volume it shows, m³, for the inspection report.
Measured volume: 227.6691 m³
